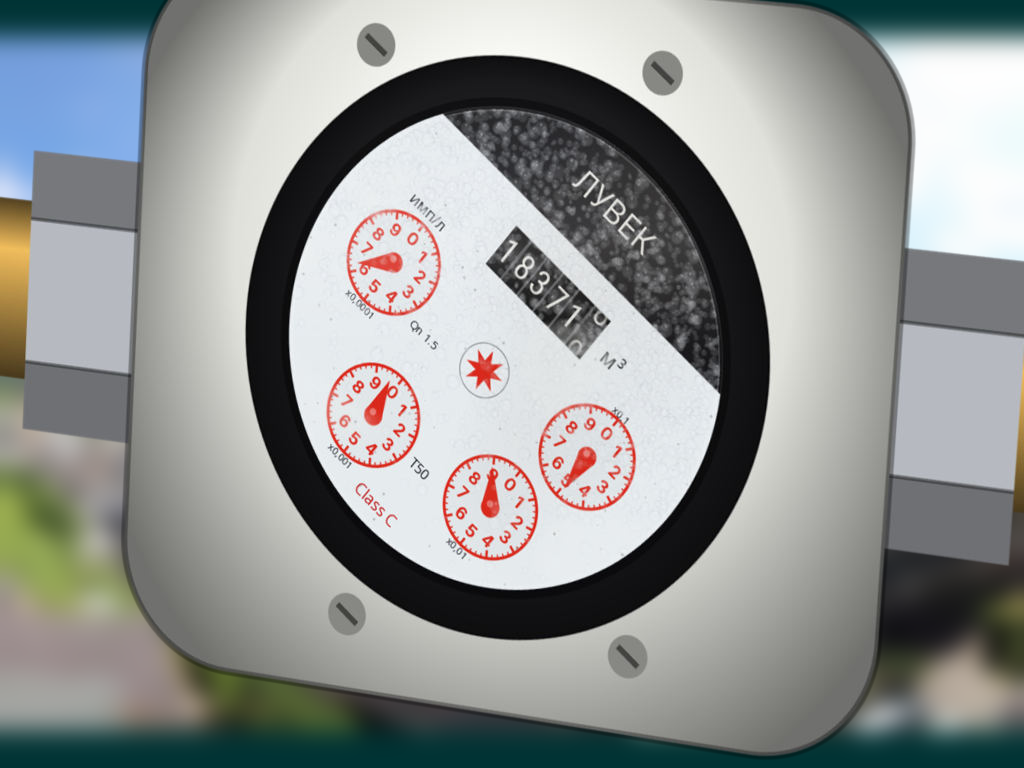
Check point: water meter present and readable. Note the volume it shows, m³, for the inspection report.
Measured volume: 183718.4896 m³
